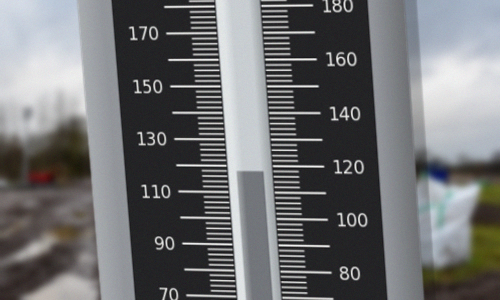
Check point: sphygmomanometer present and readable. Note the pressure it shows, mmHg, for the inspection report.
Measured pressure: 118 mmHg
